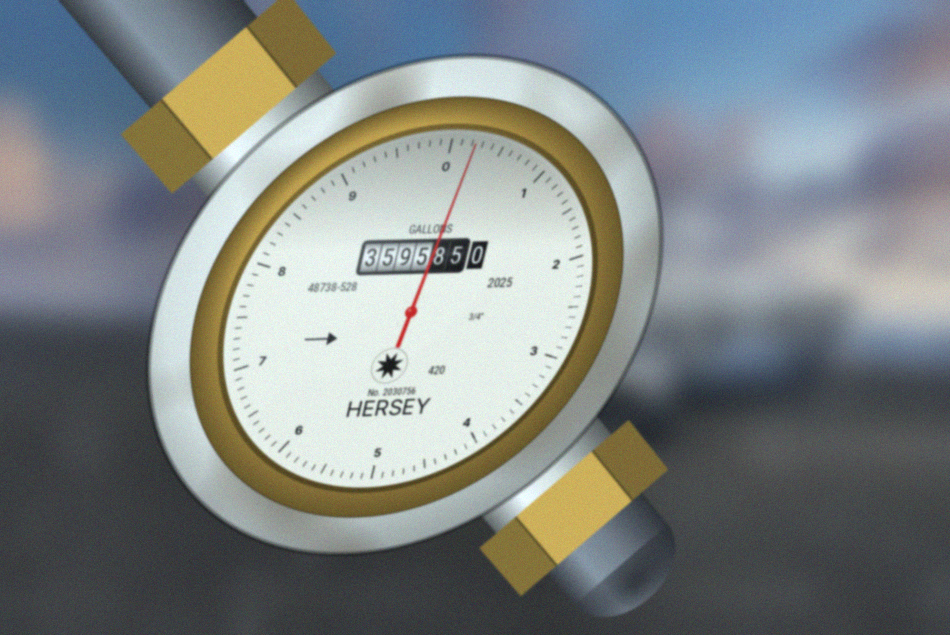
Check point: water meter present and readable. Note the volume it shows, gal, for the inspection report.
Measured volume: 3595850.2 gal
